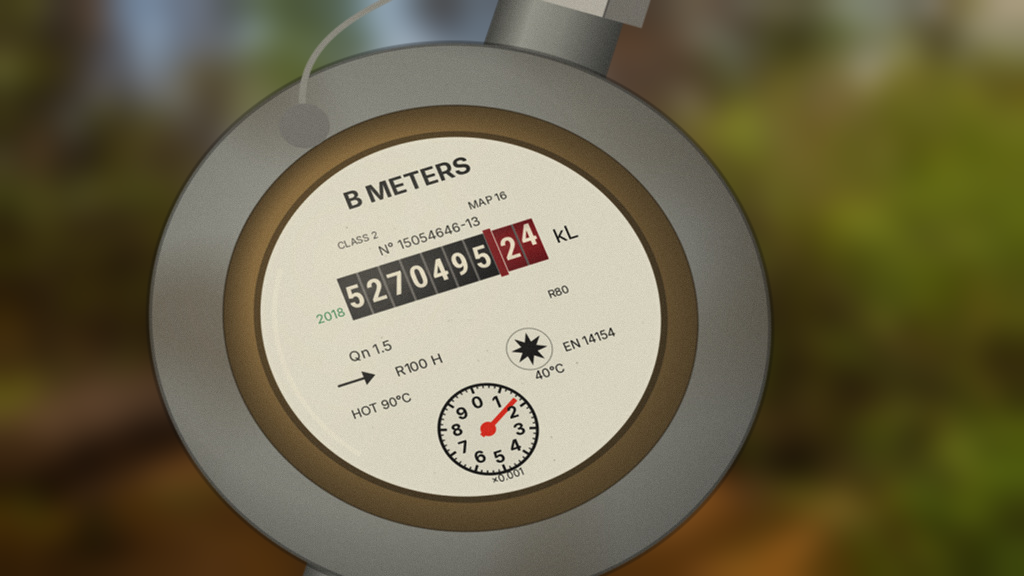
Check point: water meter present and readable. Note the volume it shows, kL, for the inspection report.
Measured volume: 5270495.241 kL
